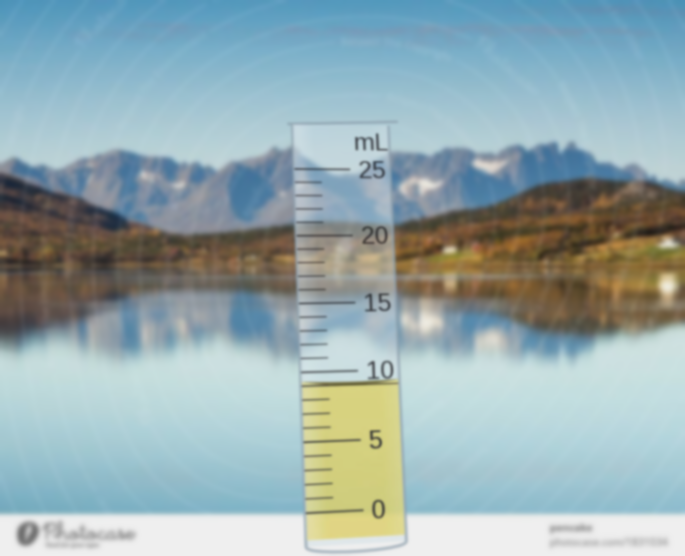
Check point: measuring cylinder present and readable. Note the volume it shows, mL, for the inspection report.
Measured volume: 9 mL
